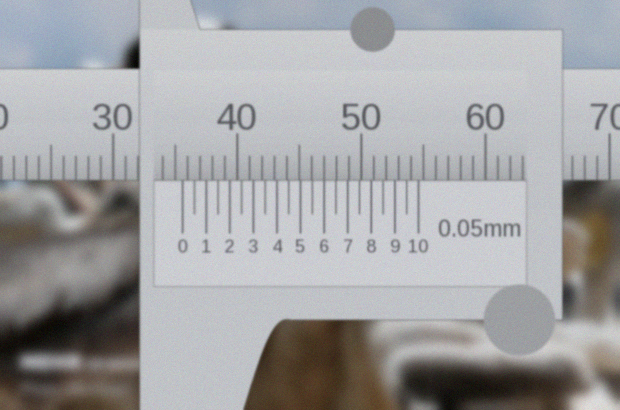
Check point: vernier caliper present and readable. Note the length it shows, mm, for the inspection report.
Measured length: 35.6 mm
